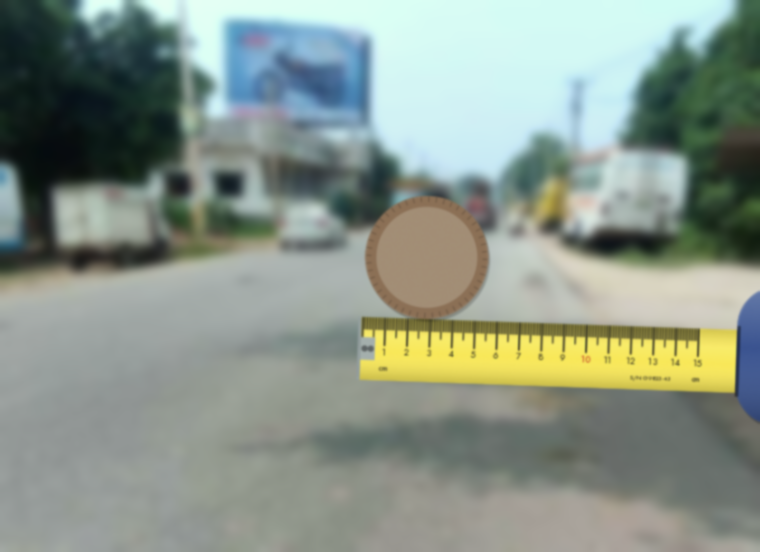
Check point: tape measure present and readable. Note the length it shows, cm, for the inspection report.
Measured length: 5.5 cm
